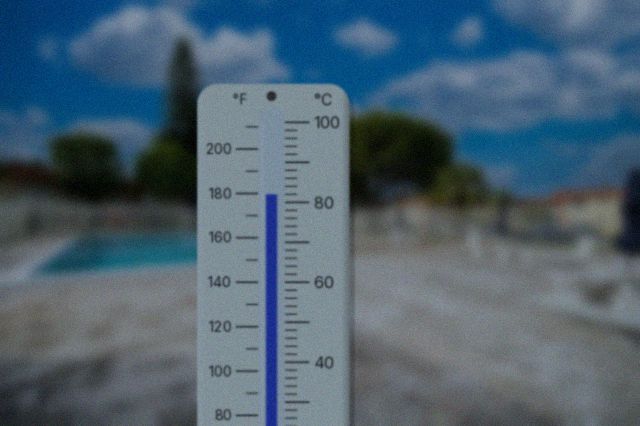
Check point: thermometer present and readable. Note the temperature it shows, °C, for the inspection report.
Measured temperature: 82 °C
